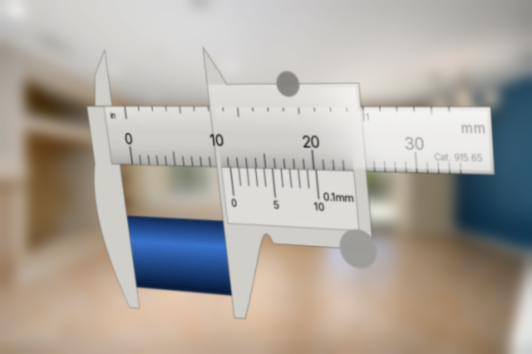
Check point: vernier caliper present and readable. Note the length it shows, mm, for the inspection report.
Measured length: 11.2 mm
